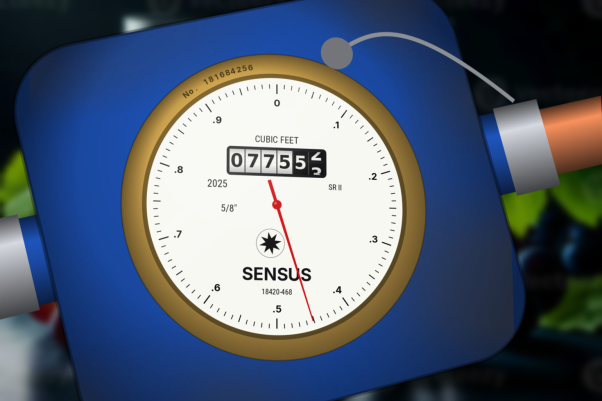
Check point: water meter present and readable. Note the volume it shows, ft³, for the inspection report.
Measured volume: 77552.45 ft³
